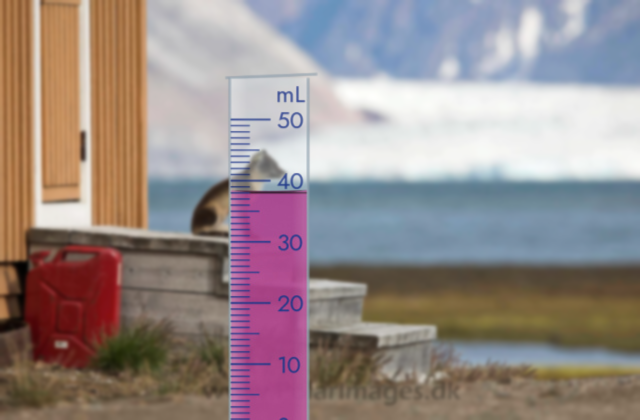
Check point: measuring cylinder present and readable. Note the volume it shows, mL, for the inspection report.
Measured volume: 38 mL
